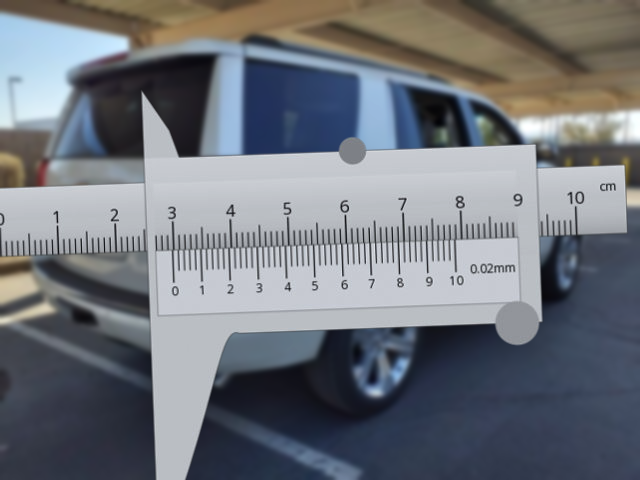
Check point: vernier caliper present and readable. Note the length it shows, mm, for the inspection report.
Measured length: 29.8 mm
